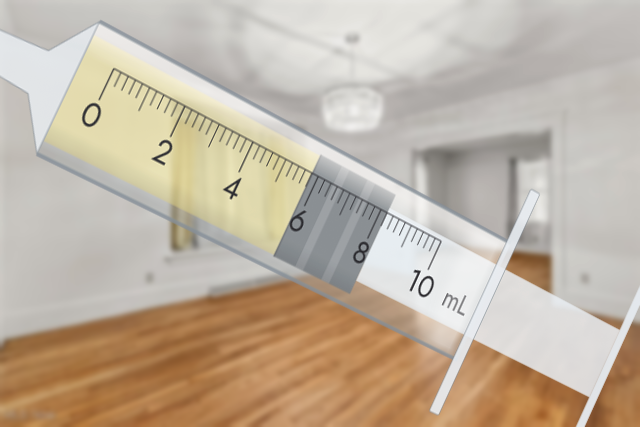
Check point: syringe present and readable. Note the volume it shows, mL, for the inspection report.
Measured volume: 5.8 mL
